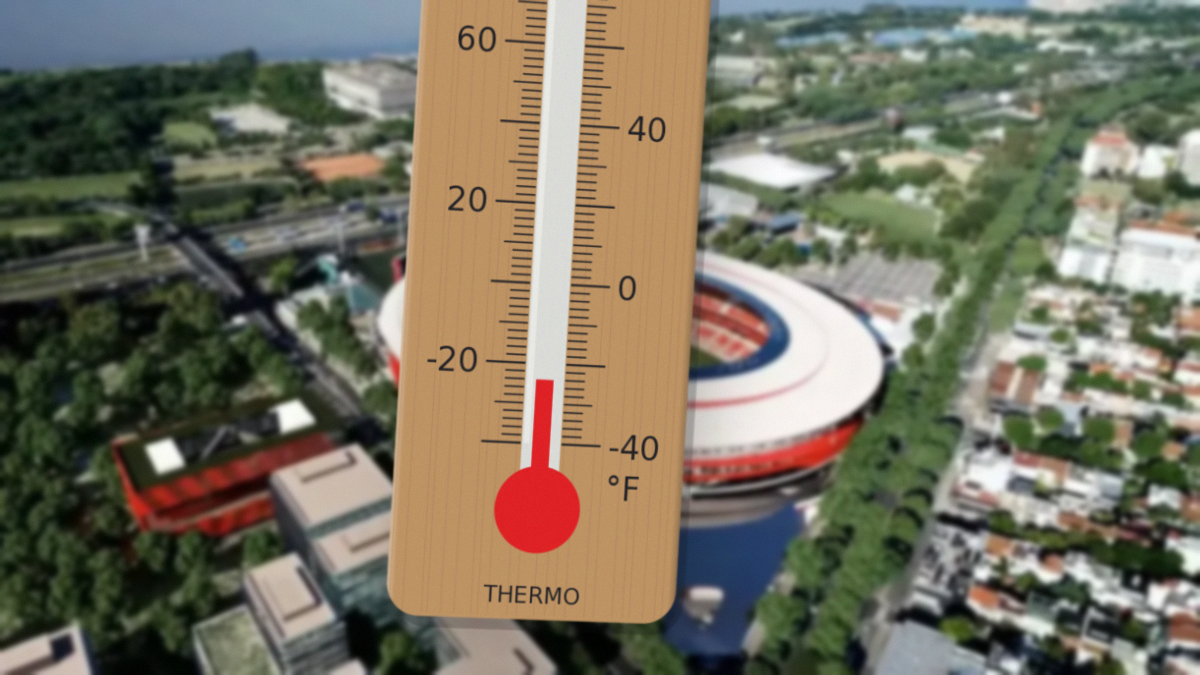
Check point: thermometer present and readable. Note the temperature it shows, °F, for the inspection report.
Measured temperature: -24 °F
